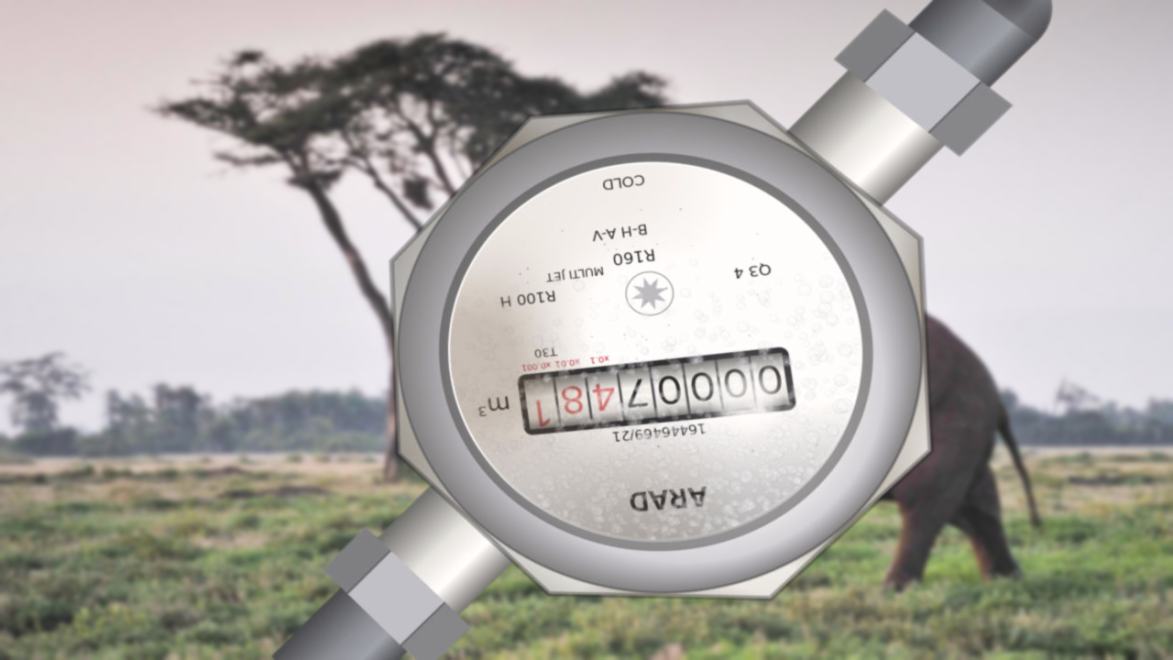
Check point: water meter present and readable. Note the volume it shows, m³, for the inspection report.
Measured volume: 7.481 m³
